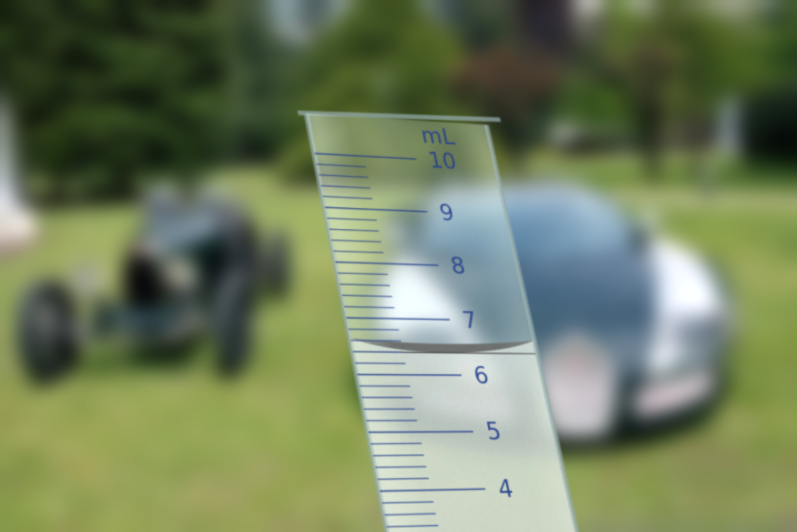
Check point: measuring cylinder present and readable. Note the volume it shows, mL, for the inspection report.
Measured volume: 6.4 mL
